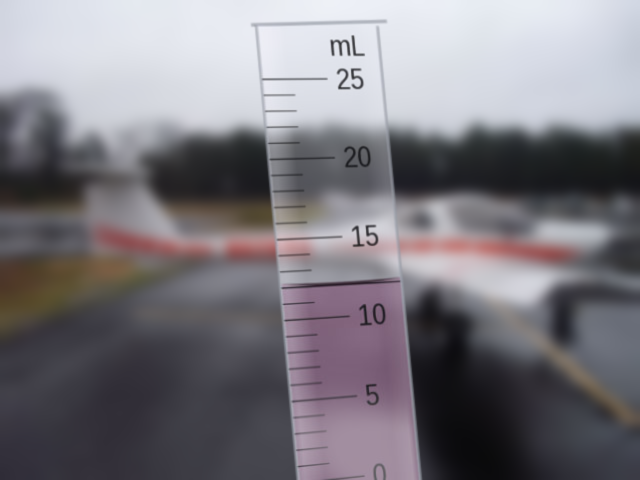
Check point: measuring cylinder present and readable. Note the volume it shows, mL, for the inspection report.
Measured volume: 12 mL
